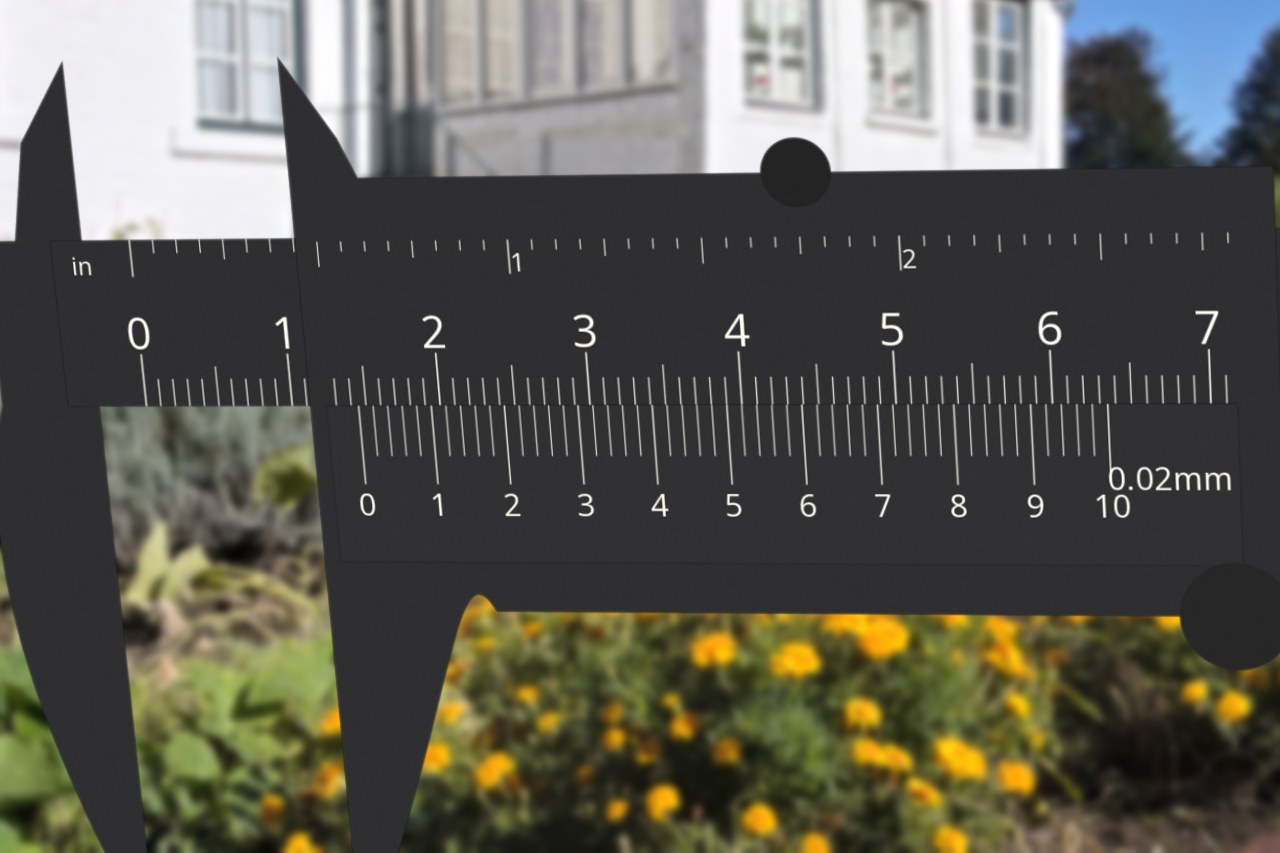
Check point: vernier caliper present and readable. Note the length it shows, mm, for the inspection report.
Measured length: 14.5 mm
